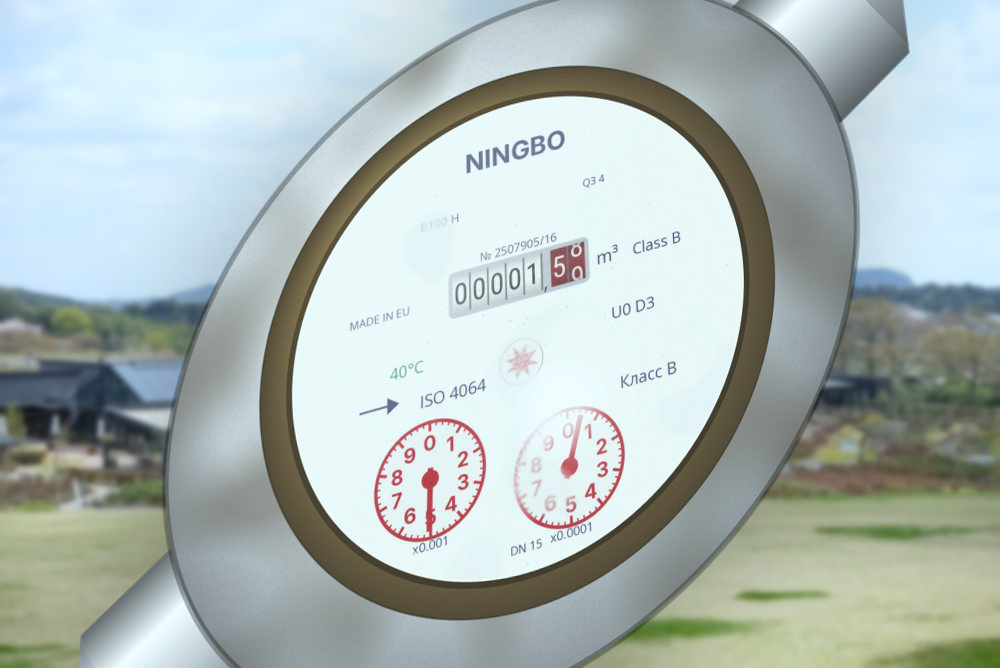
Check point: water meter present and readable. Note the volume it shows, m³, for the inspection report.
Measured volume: 1.5850 m³
